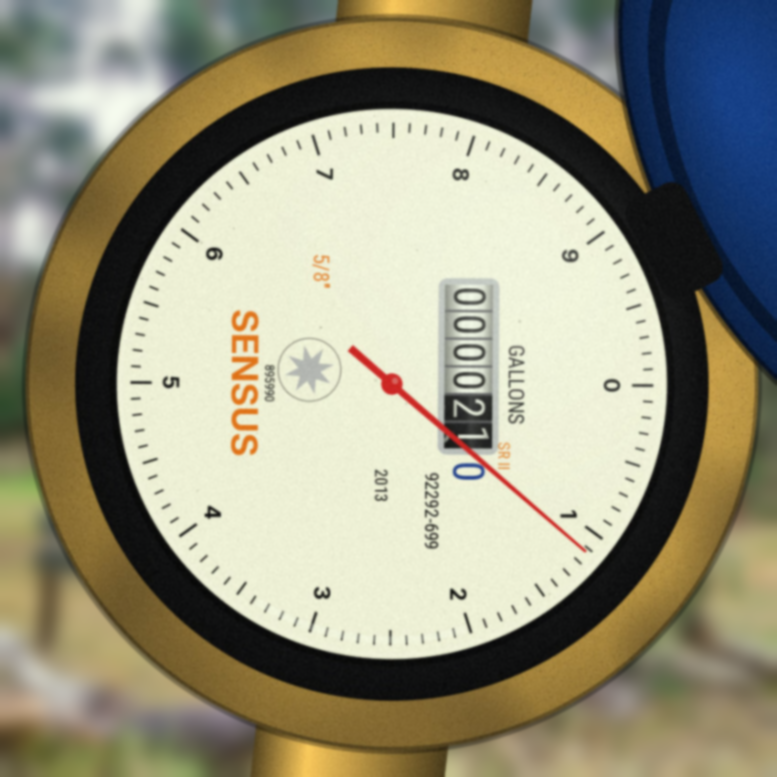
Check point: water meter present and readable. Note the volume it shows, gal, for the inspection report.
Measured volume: 211.1 gal
